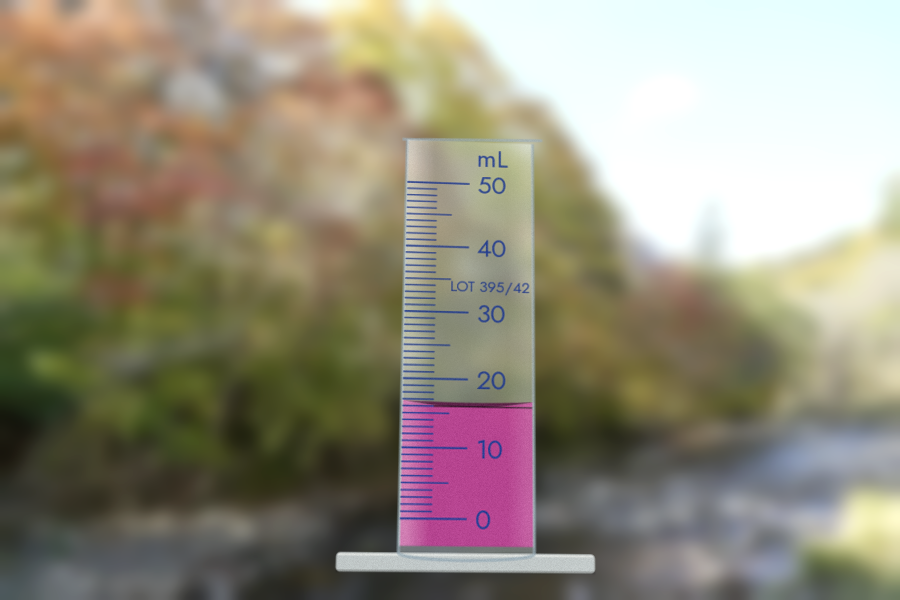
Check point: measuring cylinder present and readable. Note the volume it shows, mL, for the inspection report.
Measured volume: 16 mL
